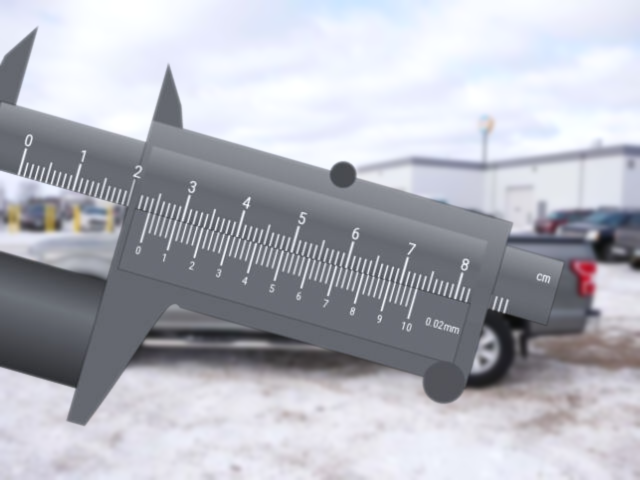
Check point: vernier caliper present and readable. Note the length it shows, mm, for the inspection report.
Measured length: 24.0 mm
